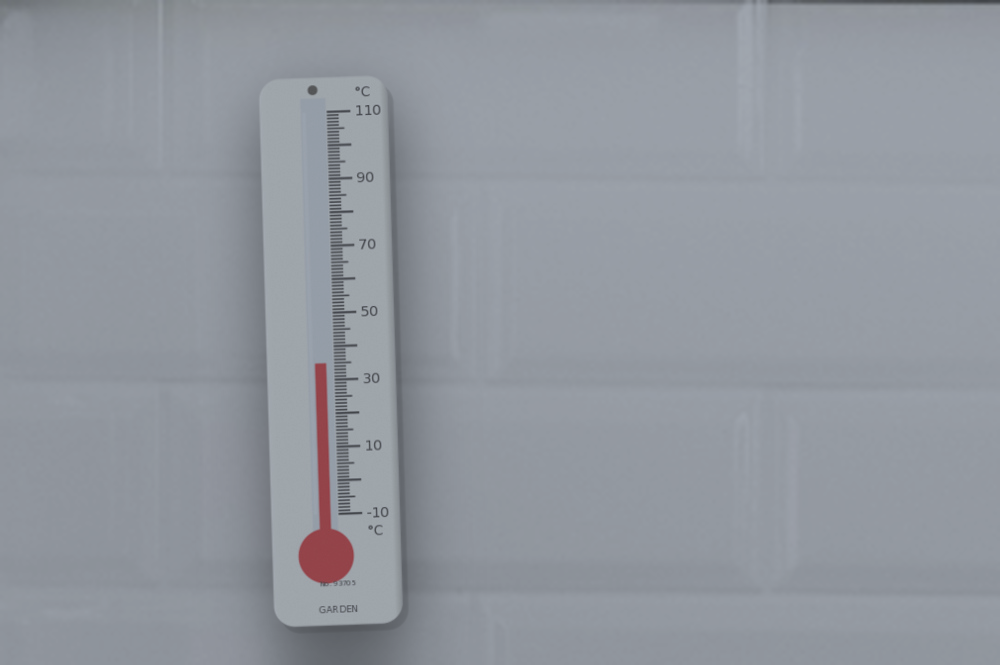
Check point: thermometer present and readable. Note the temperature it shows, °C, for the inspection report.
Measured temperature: 35 °C
